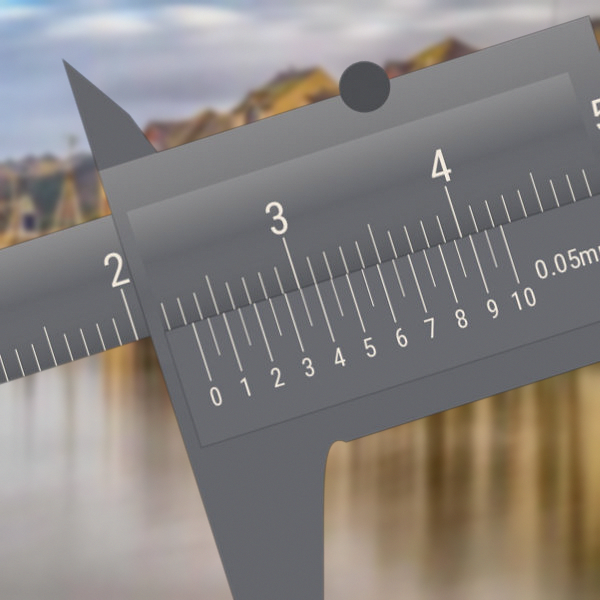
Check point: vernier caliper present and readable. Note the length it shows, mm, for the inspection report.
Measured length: 23.4 mm
